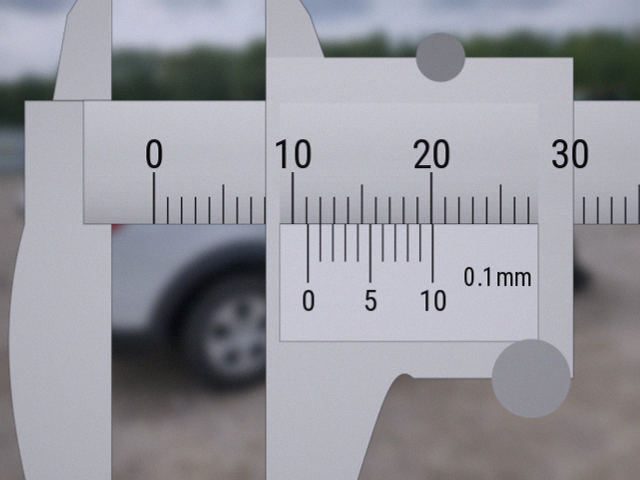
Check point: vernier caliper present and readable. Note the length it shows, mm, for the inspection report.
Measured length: 11.1 mm
